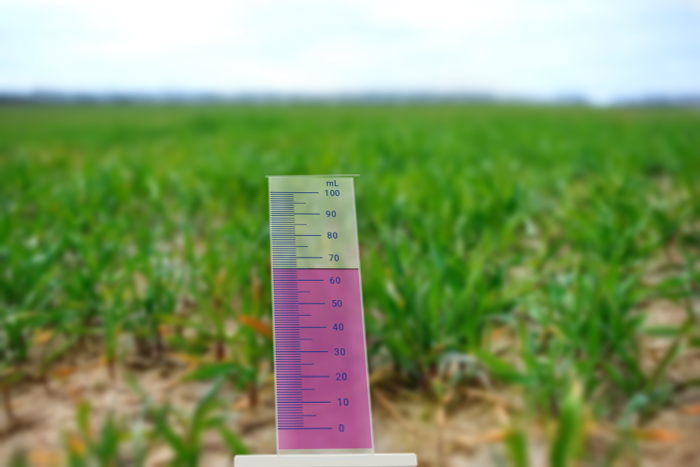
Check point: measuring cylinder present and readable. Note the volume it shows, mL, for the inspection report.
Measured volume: 65 mL
